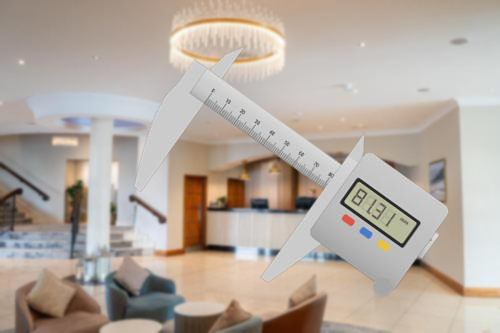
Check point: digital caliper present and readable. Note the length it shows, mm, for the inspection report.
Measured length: 81.31 mm
